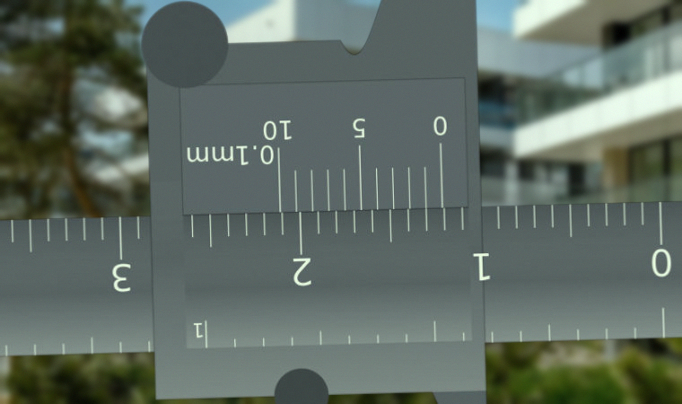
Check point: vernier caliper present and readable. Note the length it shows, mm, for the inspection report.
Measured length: 12.1 mm
